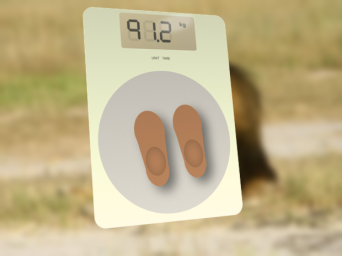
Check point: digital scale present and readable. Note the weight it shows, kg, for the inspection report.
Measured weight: 91.2 kg
